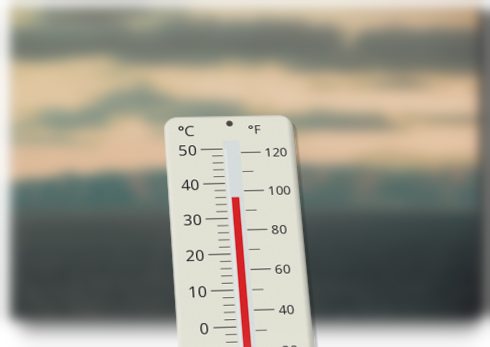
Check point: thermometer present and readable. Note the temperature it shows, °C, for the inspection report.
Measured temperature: 36 °C
